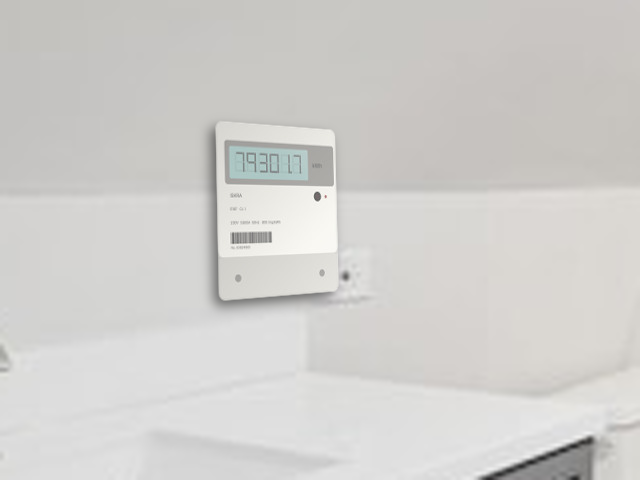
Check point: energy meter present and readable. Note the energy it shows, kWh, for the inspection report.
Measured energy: 79301.7 kWh
